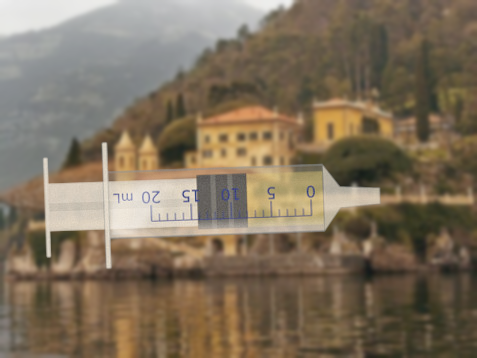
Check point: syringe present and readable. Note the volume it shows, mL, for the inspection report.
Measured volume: 8 mL
